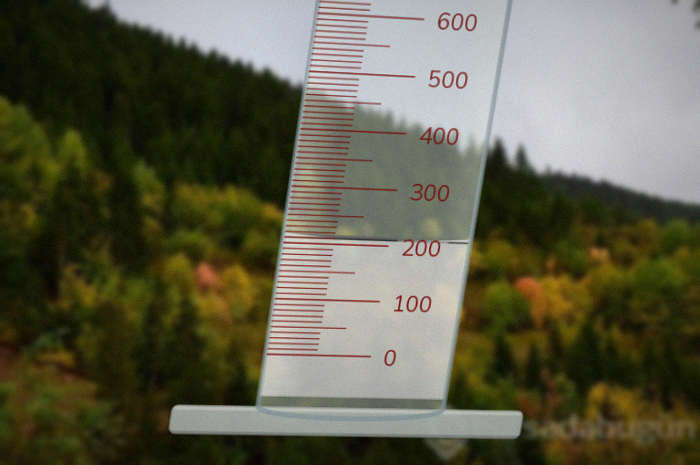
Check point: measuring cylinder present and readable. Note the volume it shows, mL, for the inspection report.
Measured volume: 210 mL
